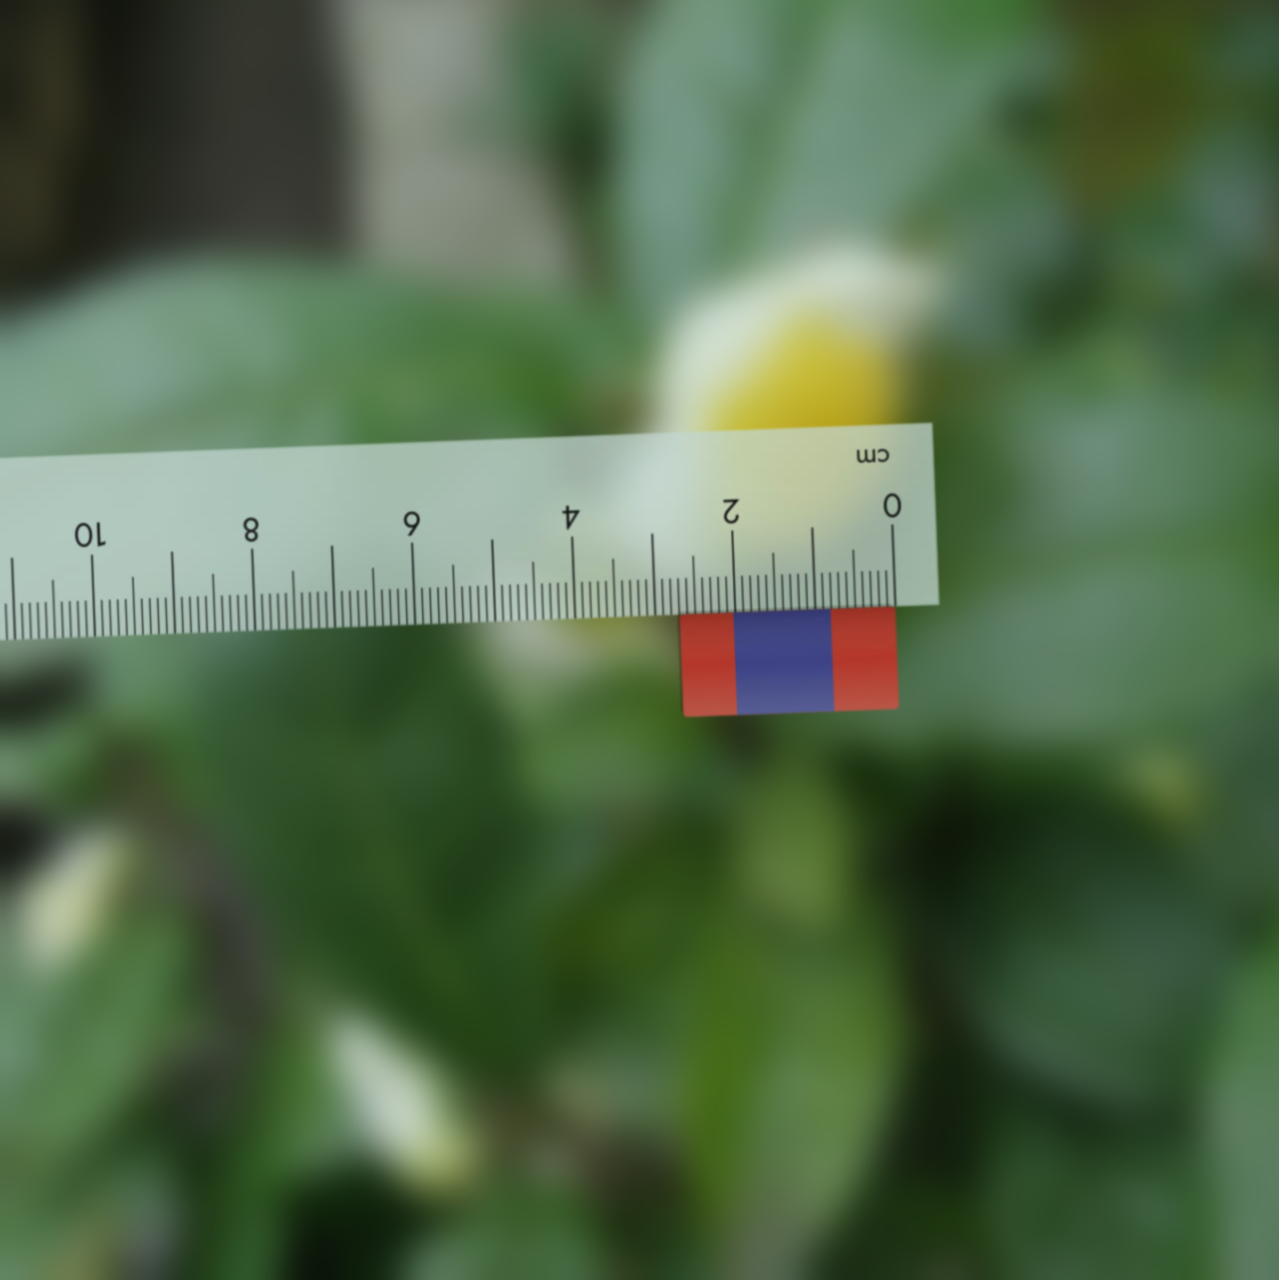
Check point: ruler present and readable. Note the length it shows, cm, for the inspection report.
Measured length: 2.7 cm
